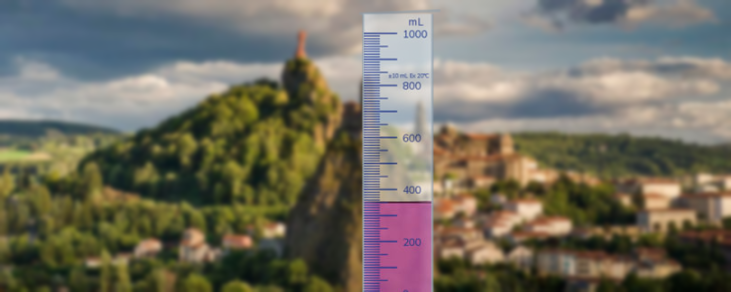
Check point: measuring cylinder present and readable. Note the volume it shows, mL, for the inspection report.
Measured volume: 350 mL
